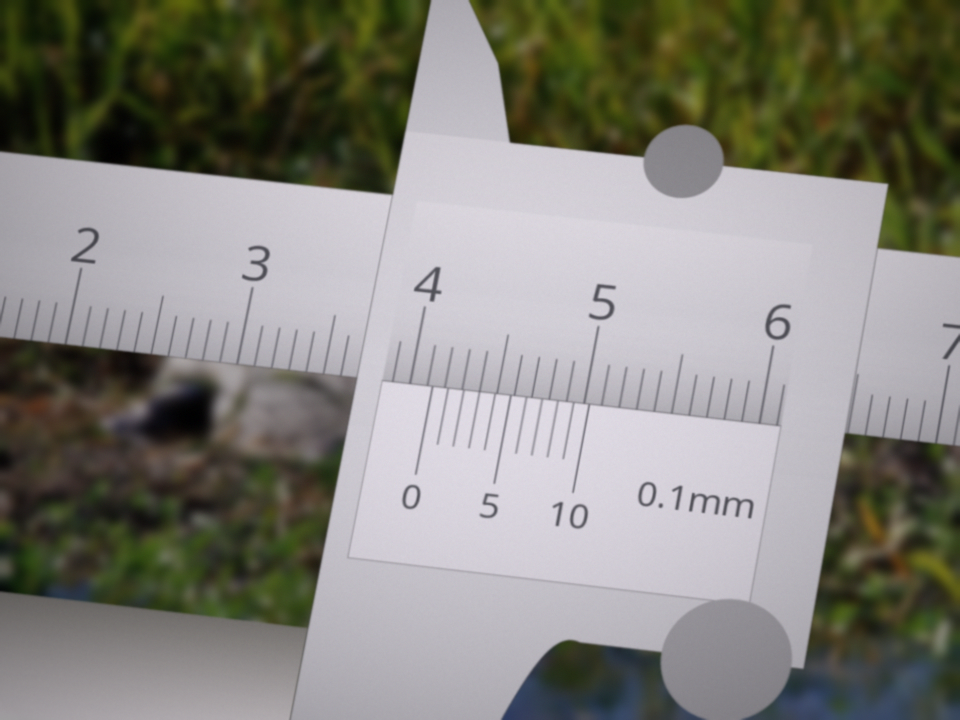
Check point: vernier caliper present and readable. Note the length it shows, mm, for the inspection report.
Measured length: 41.3 mm
